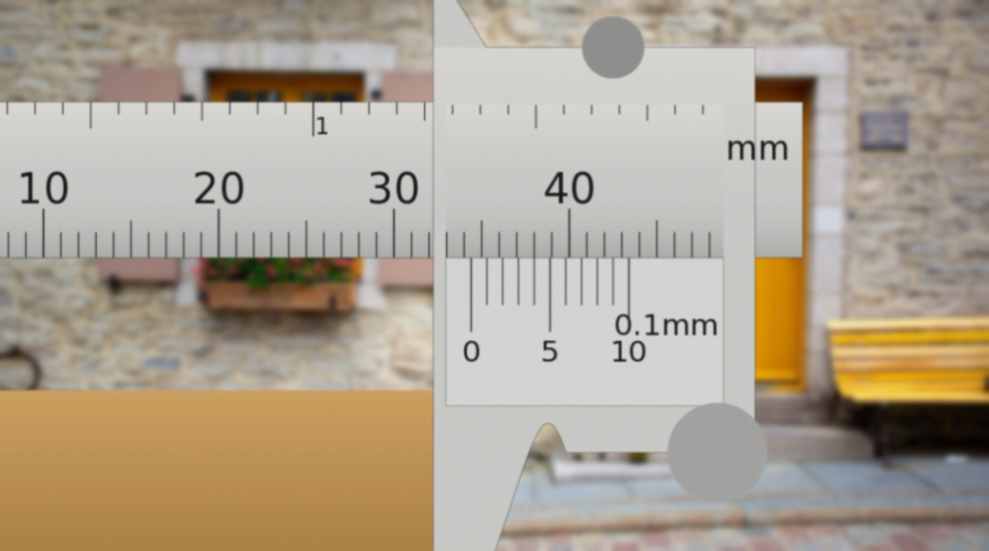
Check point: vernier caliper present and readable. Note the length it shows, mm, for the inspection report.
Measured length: 34.4 mm
